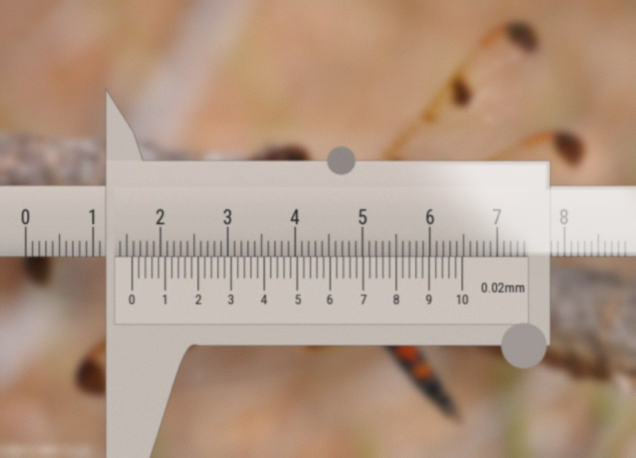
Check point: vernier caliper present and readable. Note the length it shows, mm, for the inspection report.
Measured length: 15.8 mm
